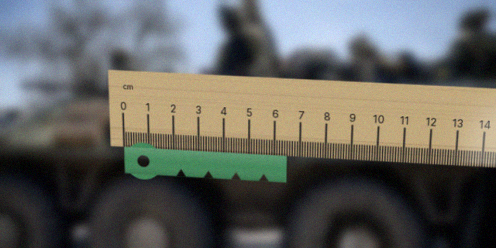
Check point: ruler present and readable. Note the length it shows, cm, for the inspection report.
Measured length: 6.5 cm
